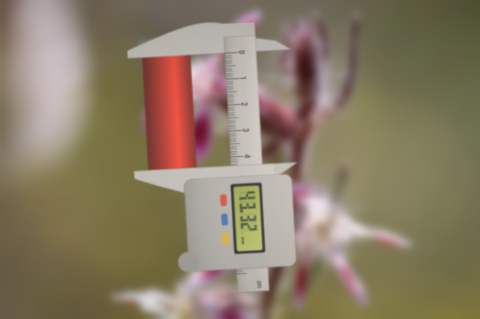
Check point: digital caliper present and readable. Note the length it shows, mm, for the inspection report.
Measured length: 43.32 mm
